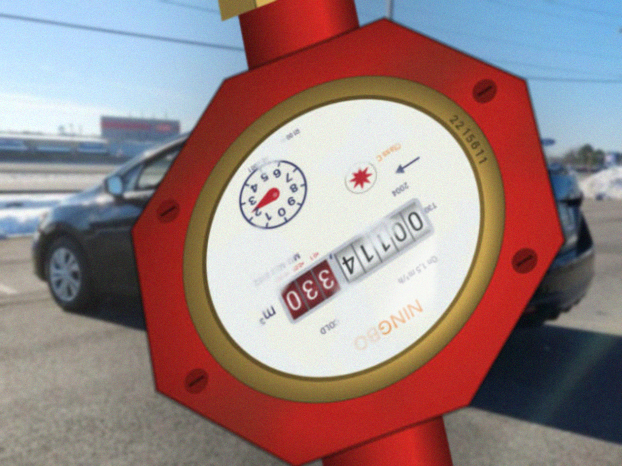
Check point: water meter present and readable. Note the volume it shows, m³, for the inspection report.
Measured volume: 114.3302 m³
